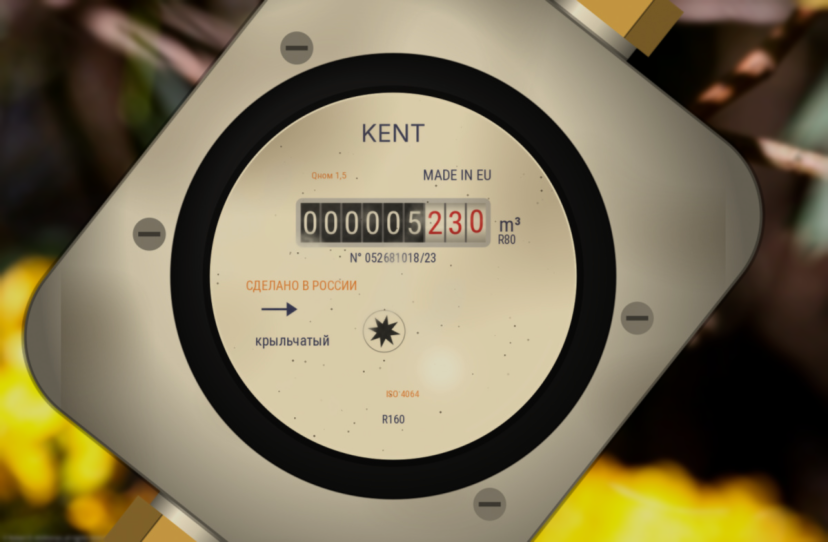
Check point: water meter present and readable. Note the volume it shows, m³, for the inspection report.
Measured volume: 5.230 m³
